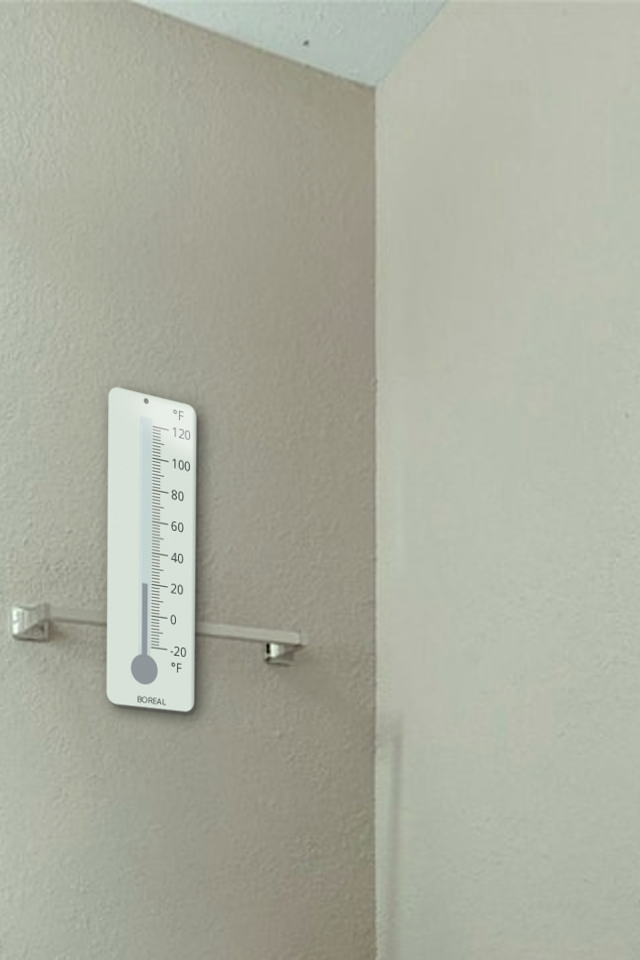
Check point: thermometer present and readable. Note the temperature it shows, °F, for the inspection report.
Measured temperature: 20 °F
